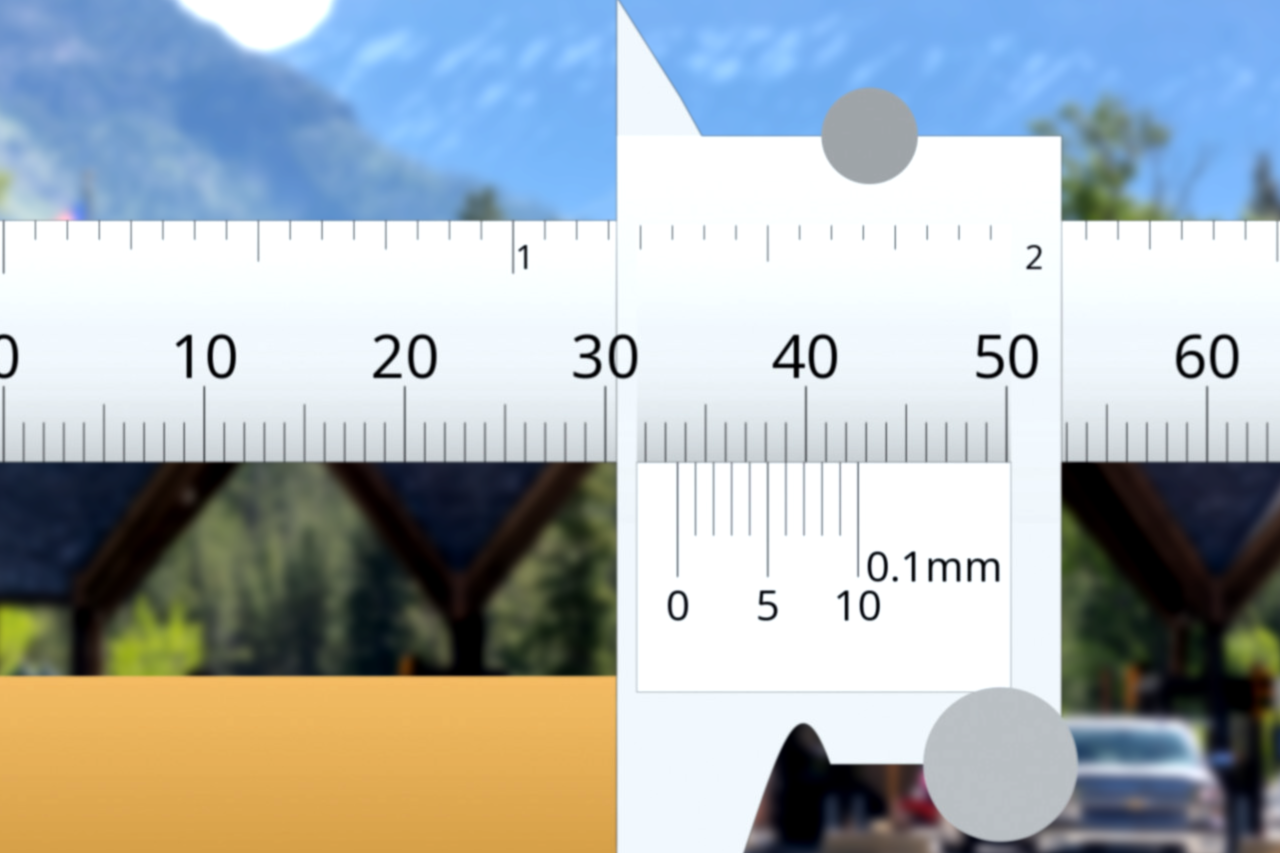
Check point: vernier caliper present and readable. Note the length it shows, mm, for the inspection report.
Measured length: 33.6 mm
